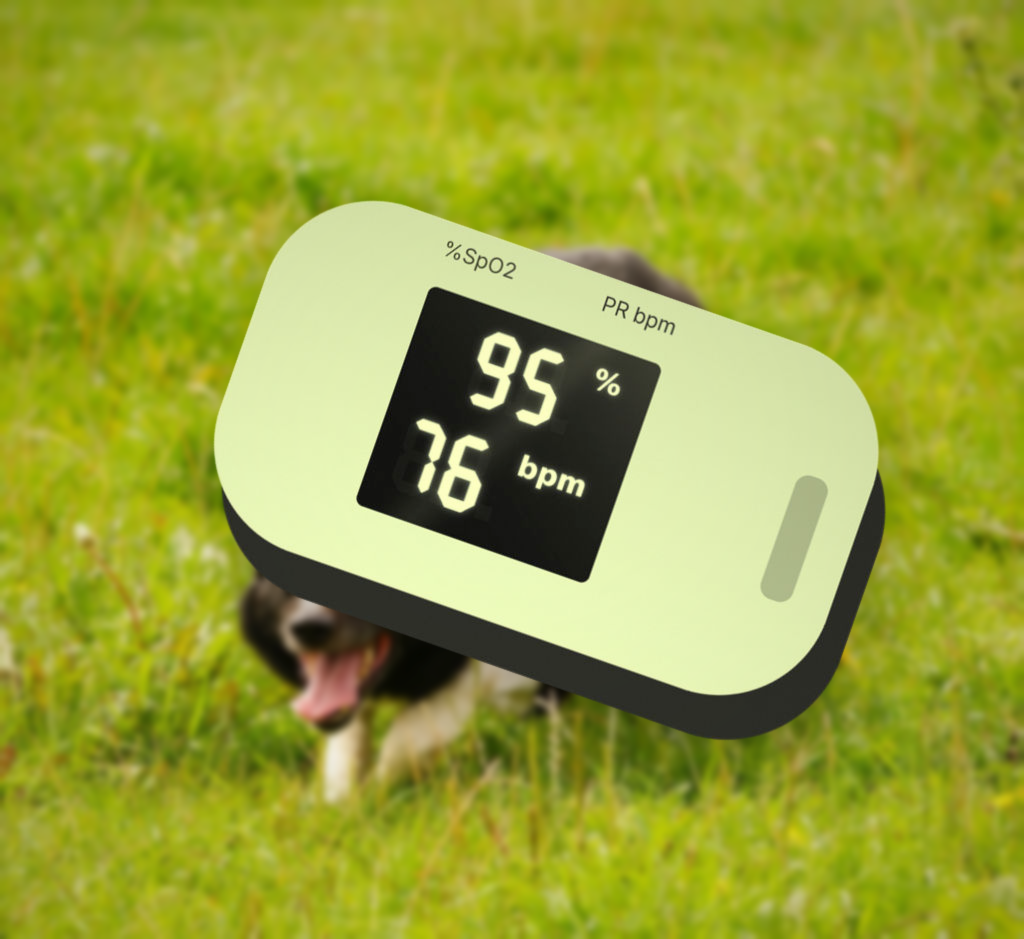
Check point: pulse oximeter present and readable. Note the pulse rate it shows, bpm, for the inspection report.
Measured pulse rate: 76 bpm
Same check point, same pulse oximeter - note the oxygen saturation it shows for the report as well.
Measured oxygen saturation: 95 %
